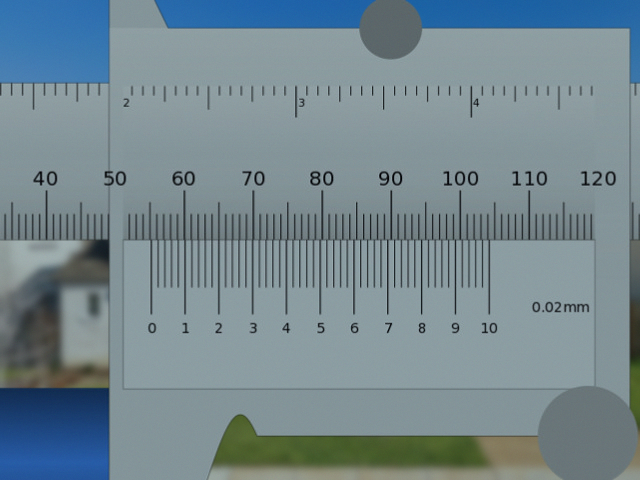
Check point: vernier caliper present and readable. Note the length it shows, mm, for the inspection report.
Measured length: 55.2 mm
